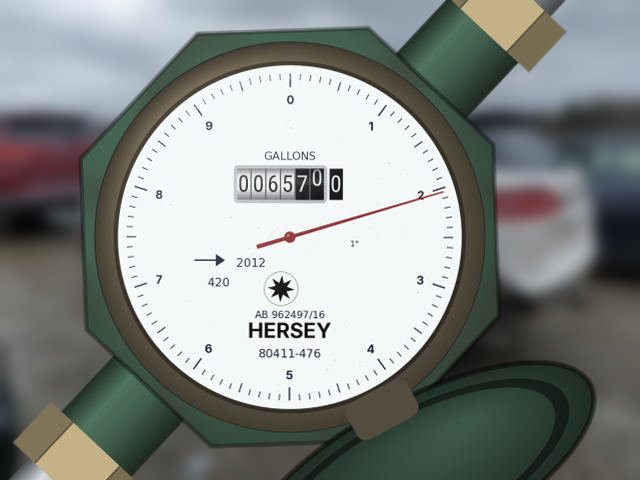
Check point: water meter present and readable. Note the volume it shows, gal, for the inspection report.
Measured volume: 65702.0 gal
